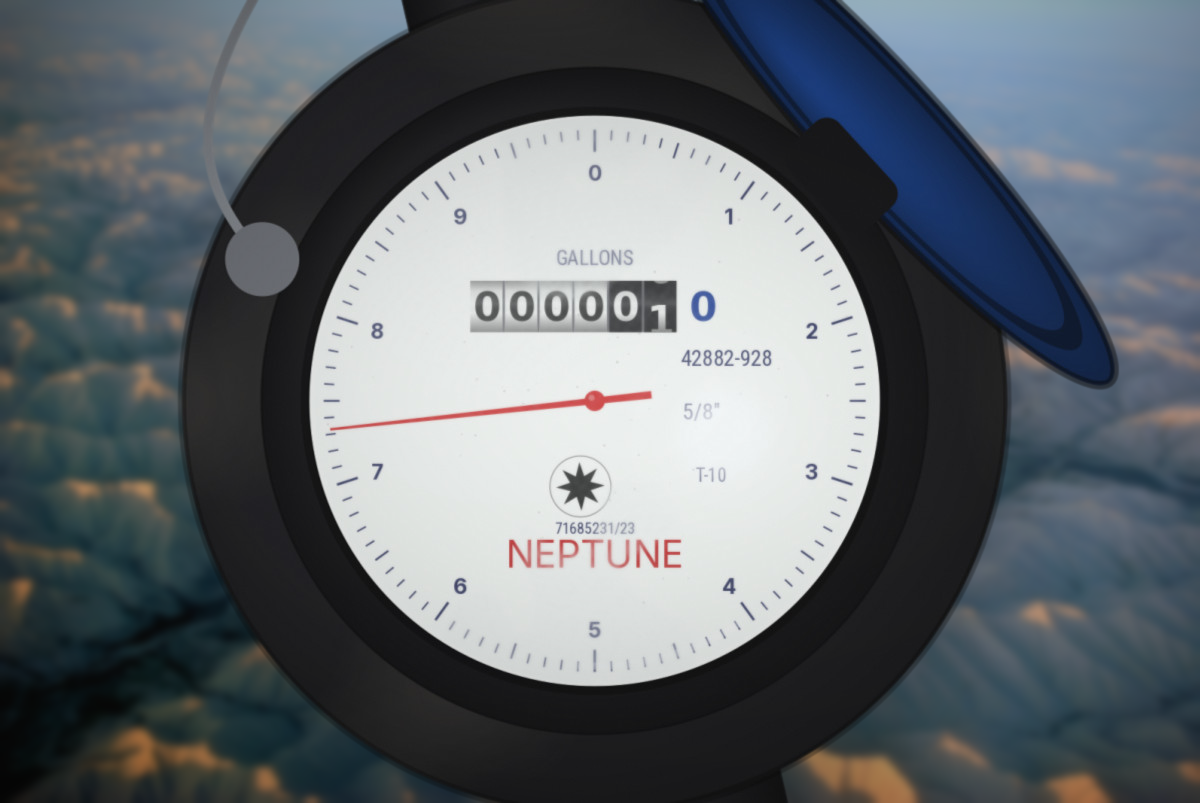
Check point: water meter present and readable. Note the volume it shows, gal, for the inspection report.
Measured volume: 7.3 gal
